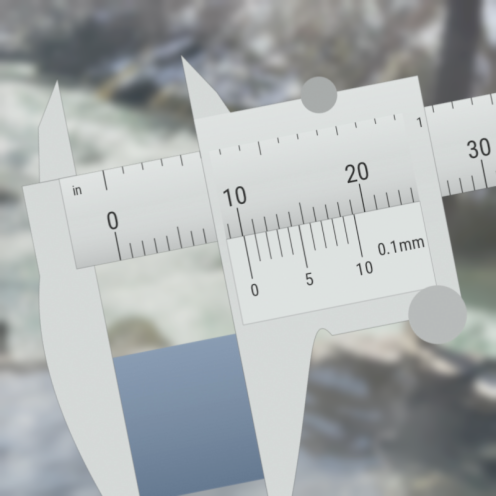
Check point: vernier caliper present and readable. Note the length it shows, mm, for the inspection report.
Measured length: 10.1 mm
